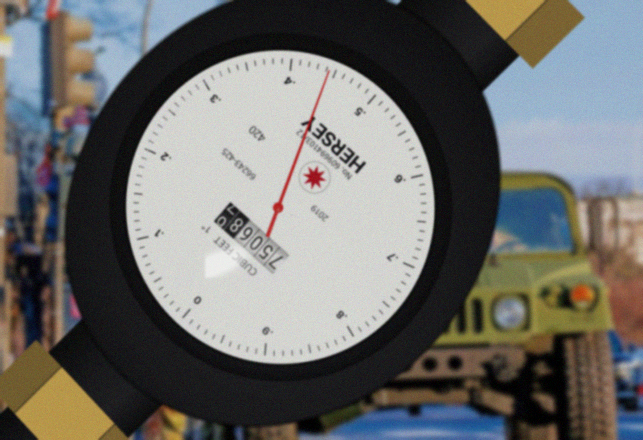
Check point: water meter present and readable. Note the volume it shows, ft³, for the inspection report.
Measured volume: 750686.44 ft³
